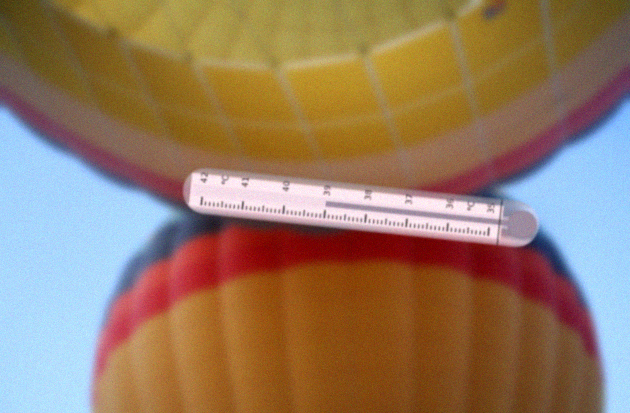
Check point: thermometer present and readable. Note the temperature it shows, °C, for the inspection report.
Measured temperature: 39 °C
